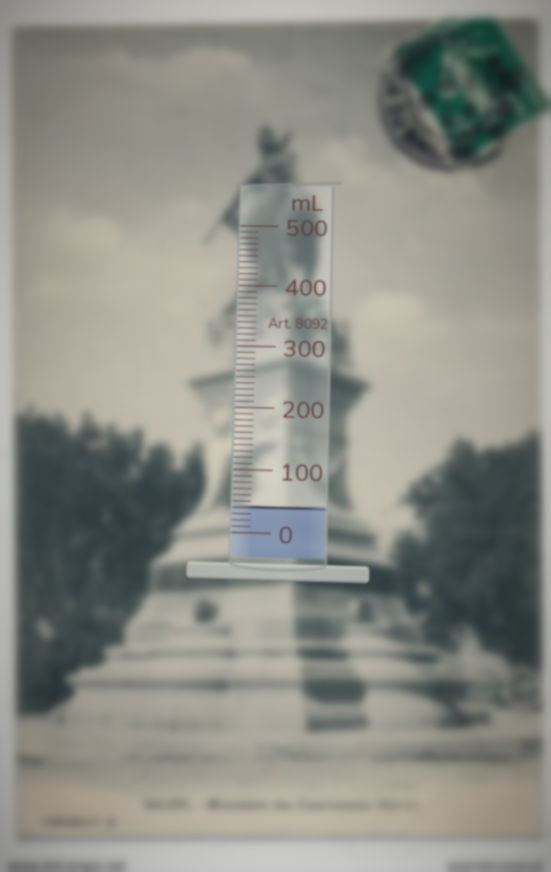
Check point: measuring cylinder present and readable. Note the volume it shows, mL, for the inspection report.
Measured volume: 40 mL
